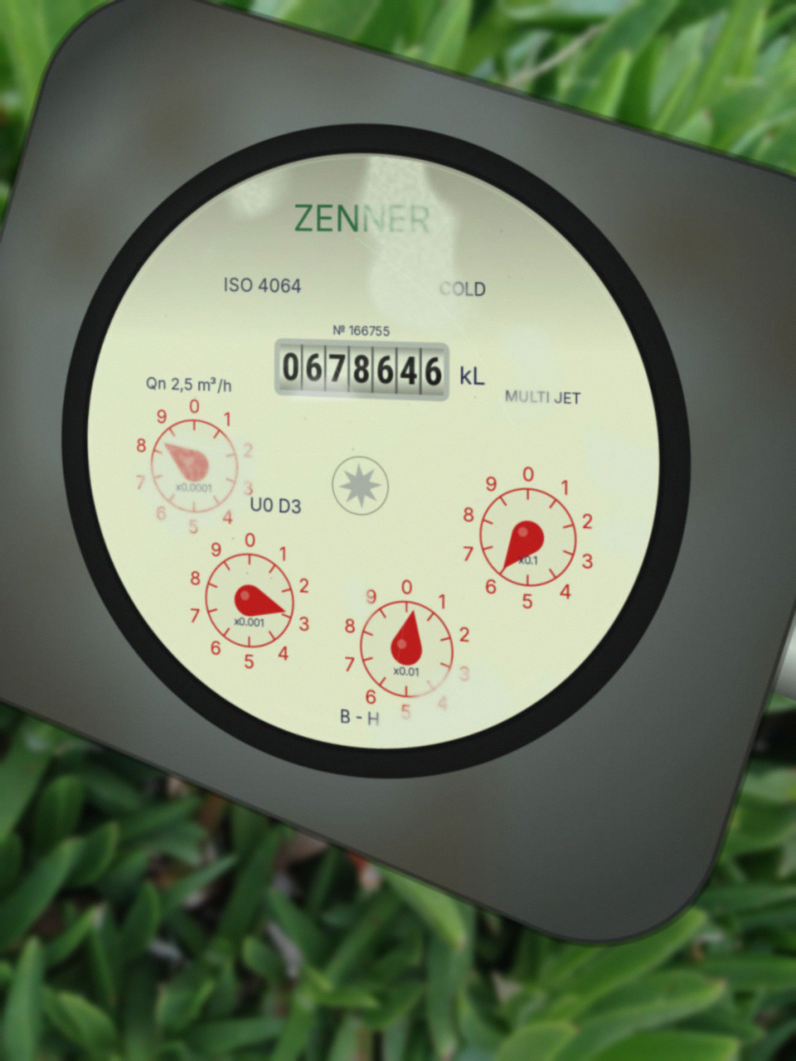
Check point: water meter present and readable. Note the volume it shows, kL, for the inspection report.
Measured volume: 678646.6028 kL
